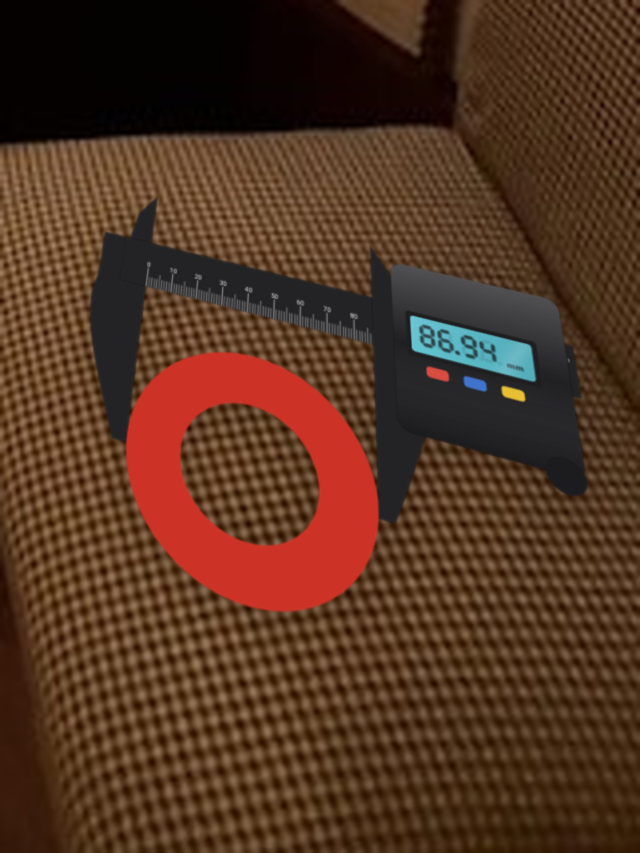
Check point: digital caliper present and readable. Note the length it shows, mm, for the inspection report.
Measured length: 86.94 mm
